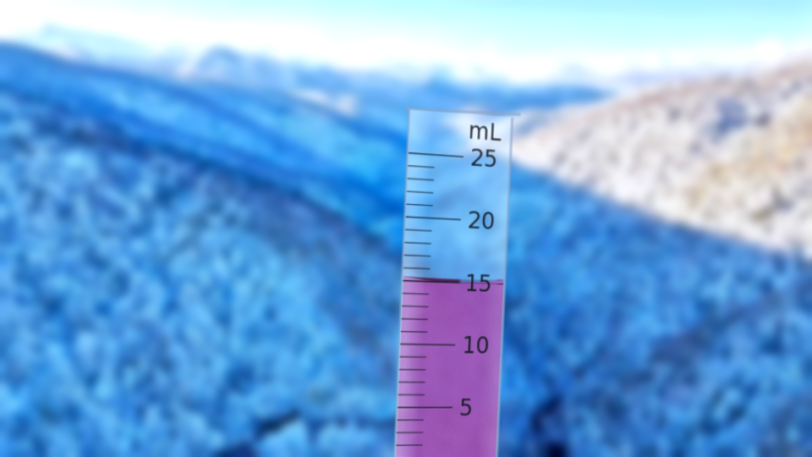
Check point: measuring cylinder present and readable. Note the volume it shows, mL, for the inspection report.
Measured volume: 15 mL
